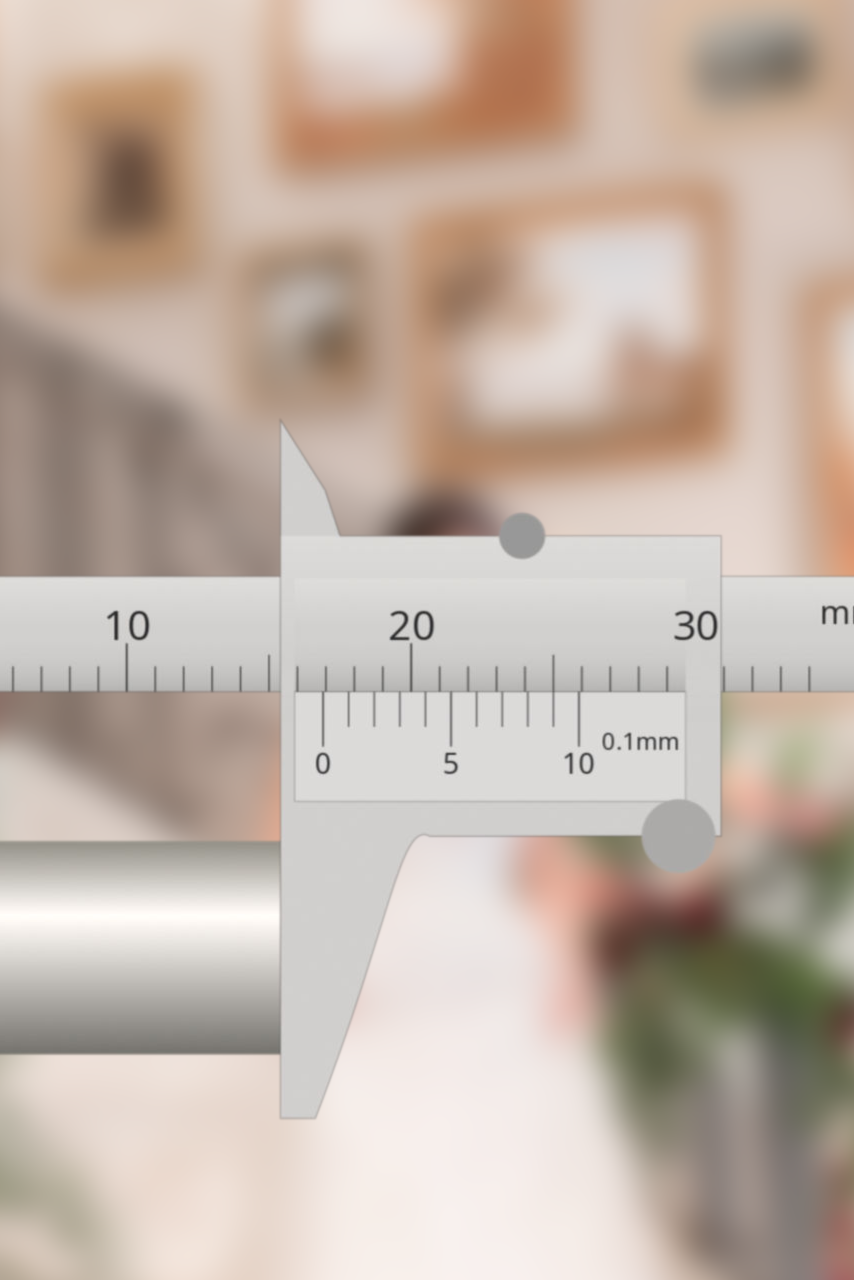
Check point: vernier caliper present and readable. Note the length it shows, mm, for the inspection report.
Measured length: 16.9 mm
